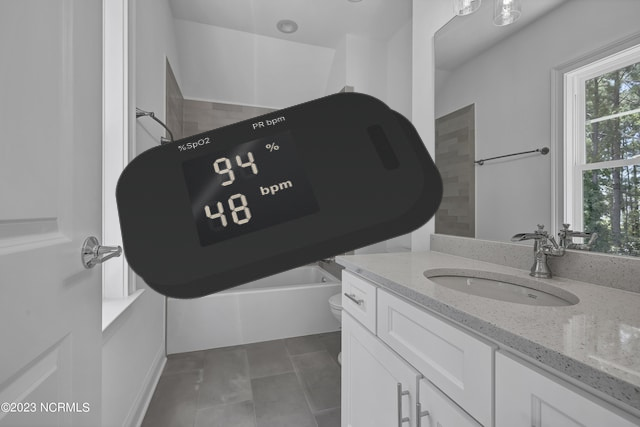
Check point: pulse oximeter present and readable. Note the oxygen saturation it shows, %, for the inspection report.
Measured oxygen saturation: 94 %
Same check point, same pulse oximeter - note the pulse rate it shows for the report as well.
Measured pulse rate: 48 bpm
